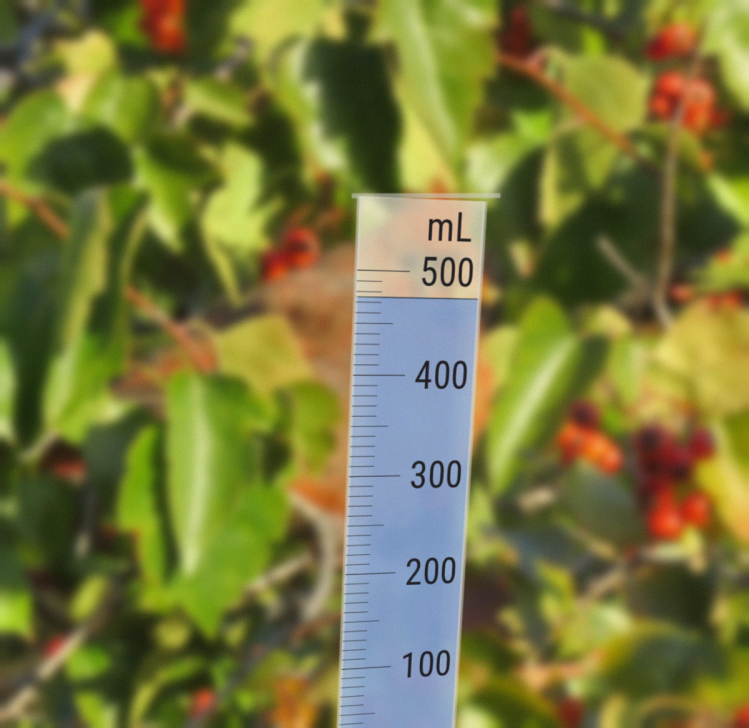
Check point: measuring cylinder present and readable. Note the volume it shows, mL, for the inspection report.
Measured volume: 475 mL
